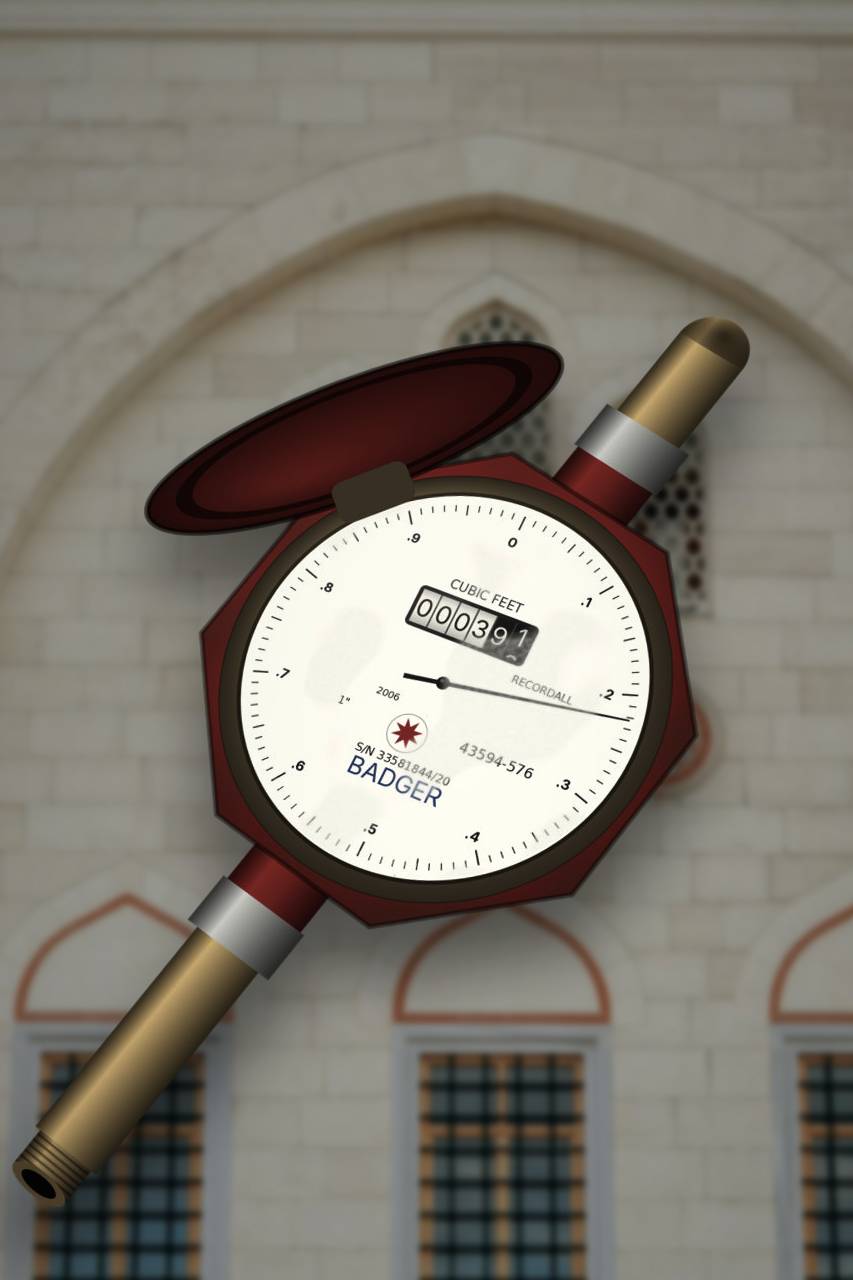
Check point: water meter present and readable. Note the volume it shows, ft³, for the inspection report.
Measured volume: 391.22 ft³
